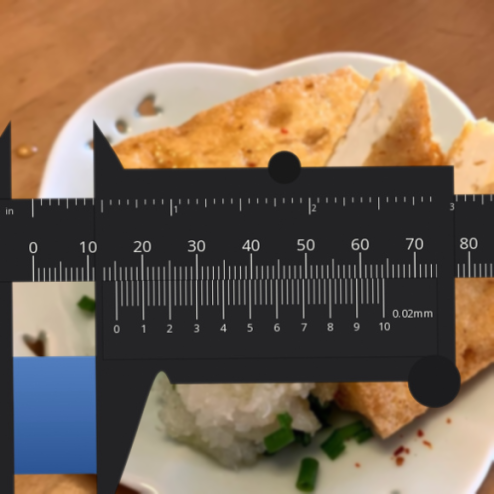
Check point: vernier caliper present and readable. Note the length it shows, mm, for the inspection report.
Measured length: 15.2 mm
